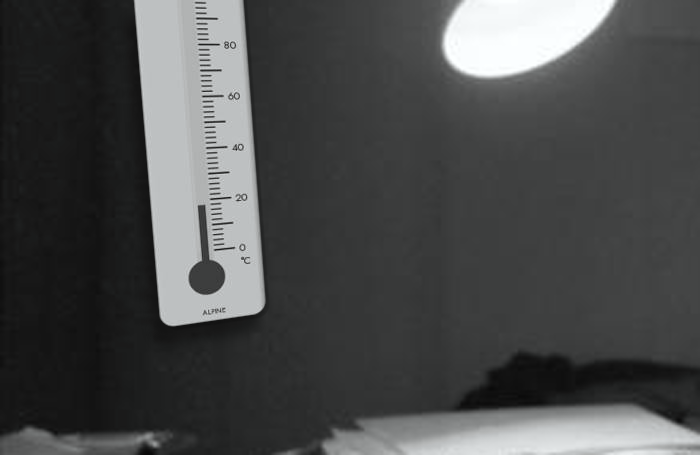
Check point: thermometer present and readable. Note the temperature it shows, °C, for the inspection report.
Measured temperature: 18 °C
